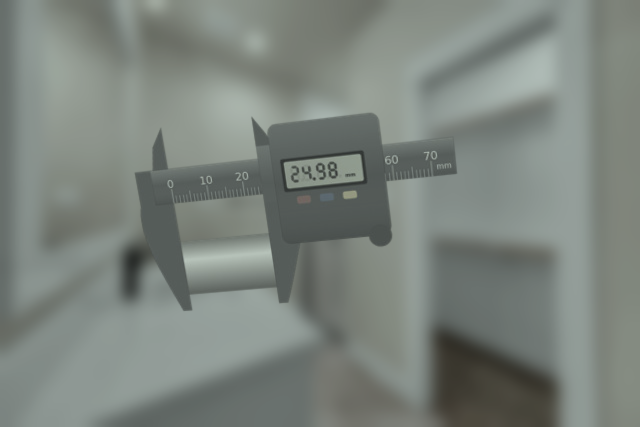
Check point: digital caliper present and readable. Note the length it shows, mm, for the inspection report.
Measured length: 24.98 mm
